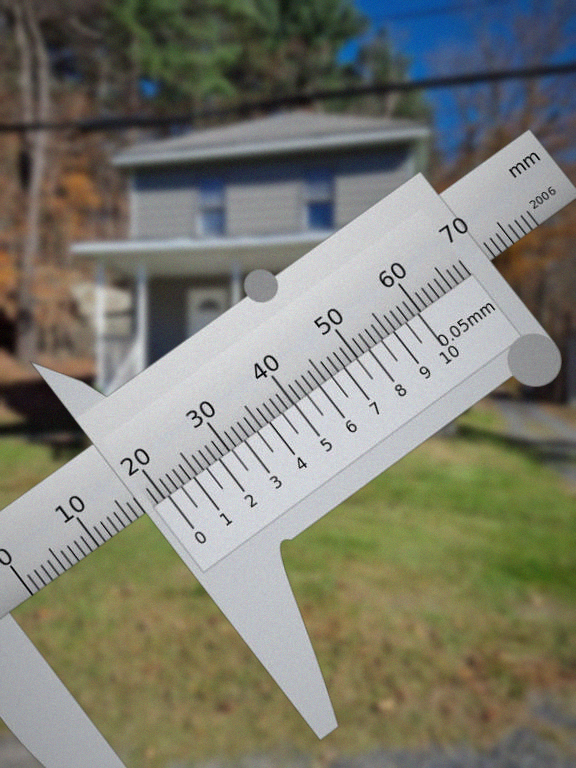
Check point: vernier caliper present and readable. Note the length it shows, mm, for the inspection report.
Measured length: 20.6 mm
